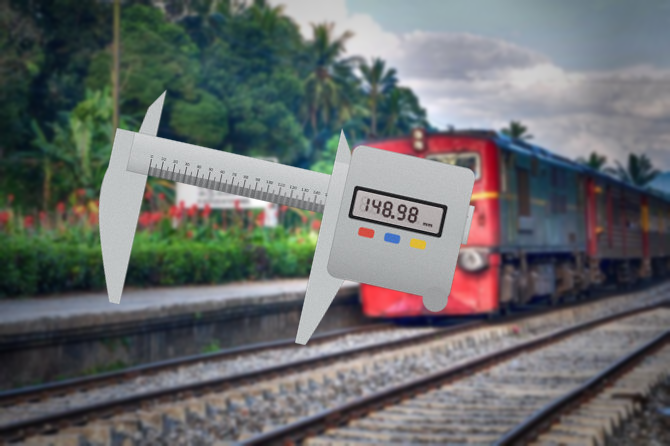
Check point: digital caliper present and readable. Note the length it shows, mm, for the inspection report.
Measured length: 148.98 mm
